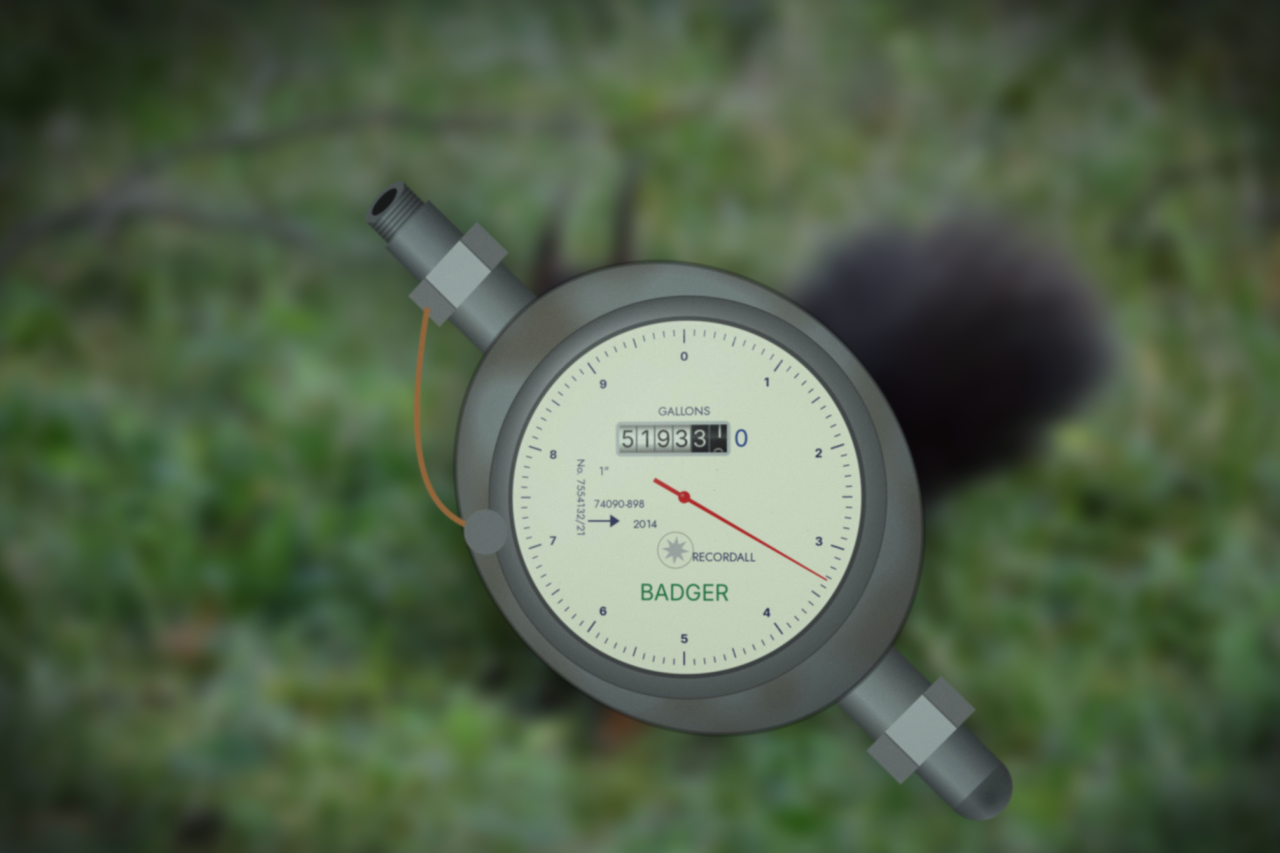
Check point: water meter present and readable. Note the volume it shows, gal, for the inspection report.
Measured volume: 5193313.3 gal
